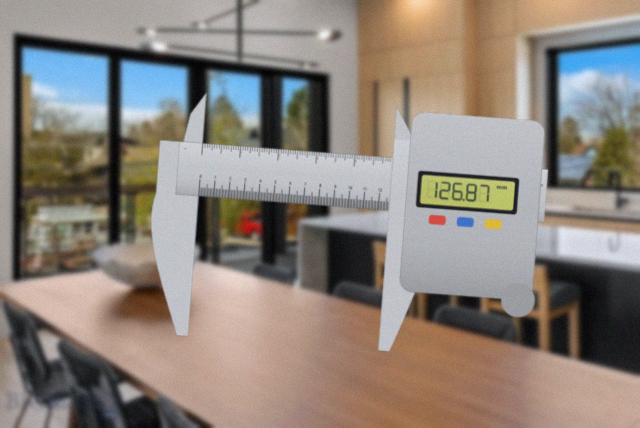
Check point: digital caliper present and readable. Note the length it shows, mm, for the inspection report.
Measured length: 126.87 mm
